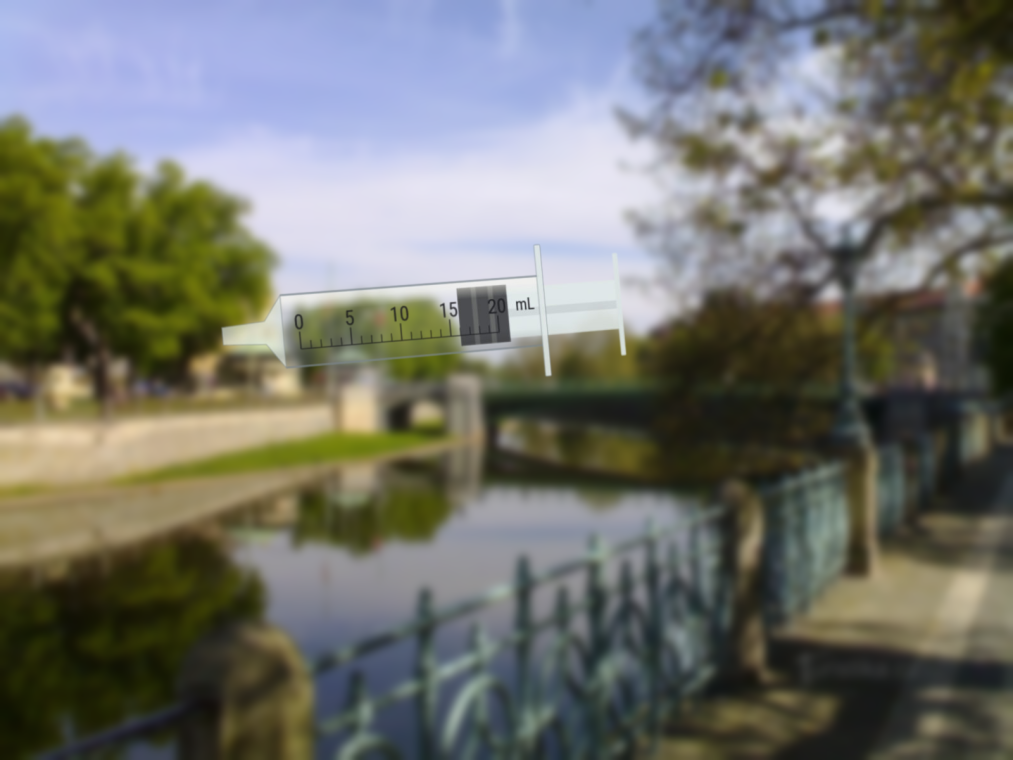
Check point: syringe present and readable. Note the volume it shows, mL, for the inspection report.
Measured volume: 16 mL
